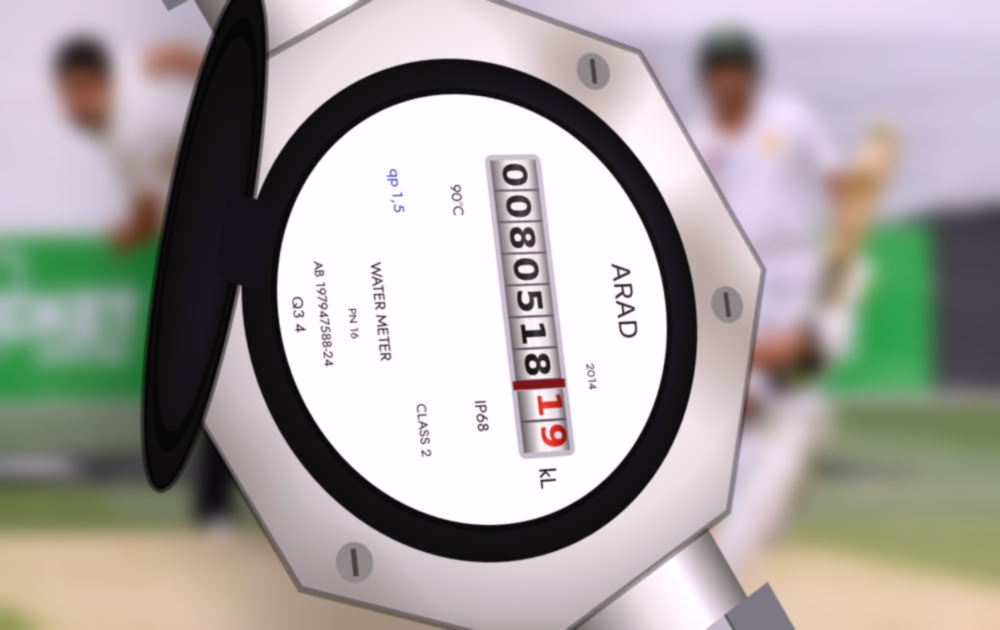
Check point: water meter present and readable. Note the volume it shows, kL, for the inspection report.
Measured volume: 80518.19 kL
